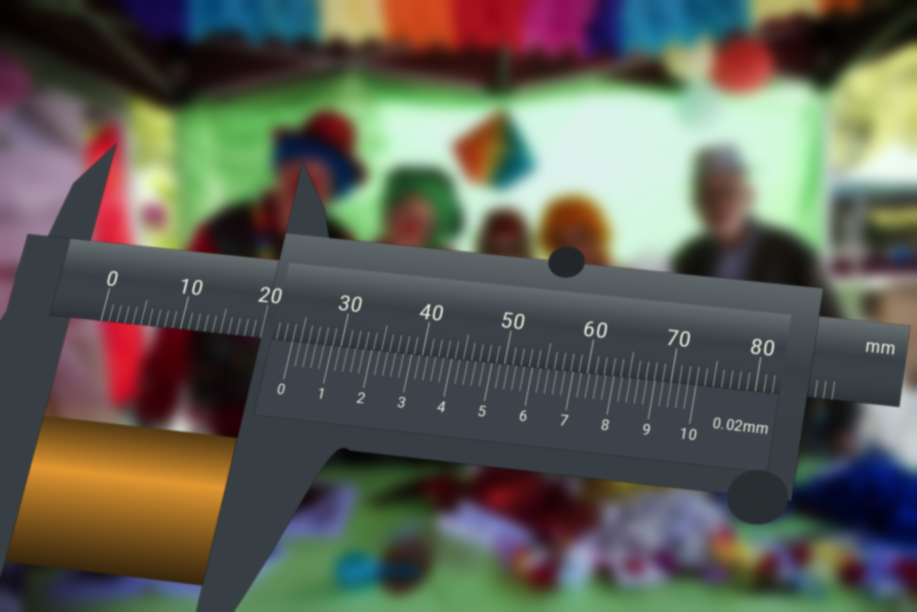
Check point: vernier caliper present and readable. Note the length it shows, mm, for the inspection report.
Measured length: 24.0 mm
